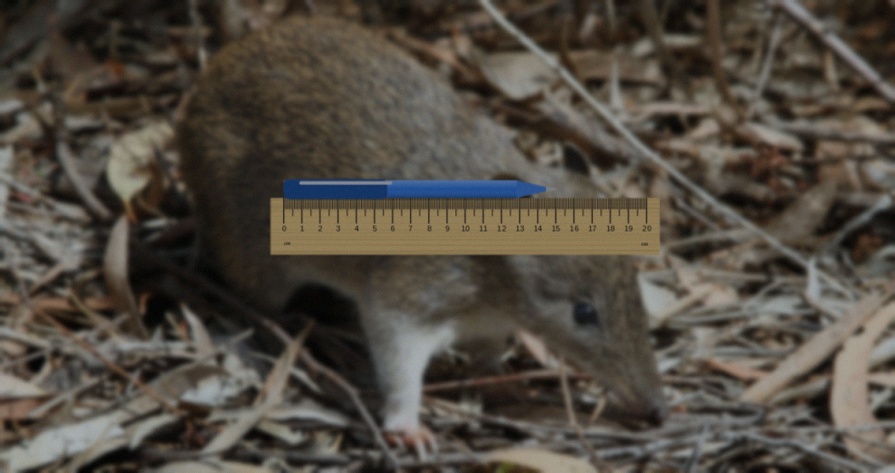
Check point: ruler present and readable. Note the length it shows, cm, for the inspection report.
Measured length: 15 cm
